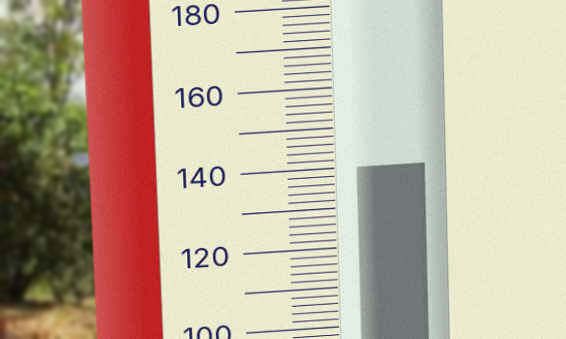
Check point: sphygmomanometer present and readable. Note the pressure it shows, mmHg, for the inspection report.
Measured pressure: 140 mmHg
